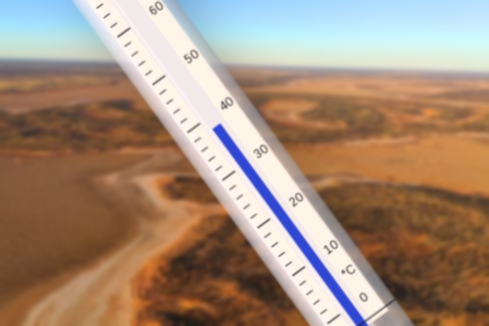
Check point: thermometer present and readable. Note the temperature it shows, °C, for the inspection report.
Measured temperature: 38 °C
